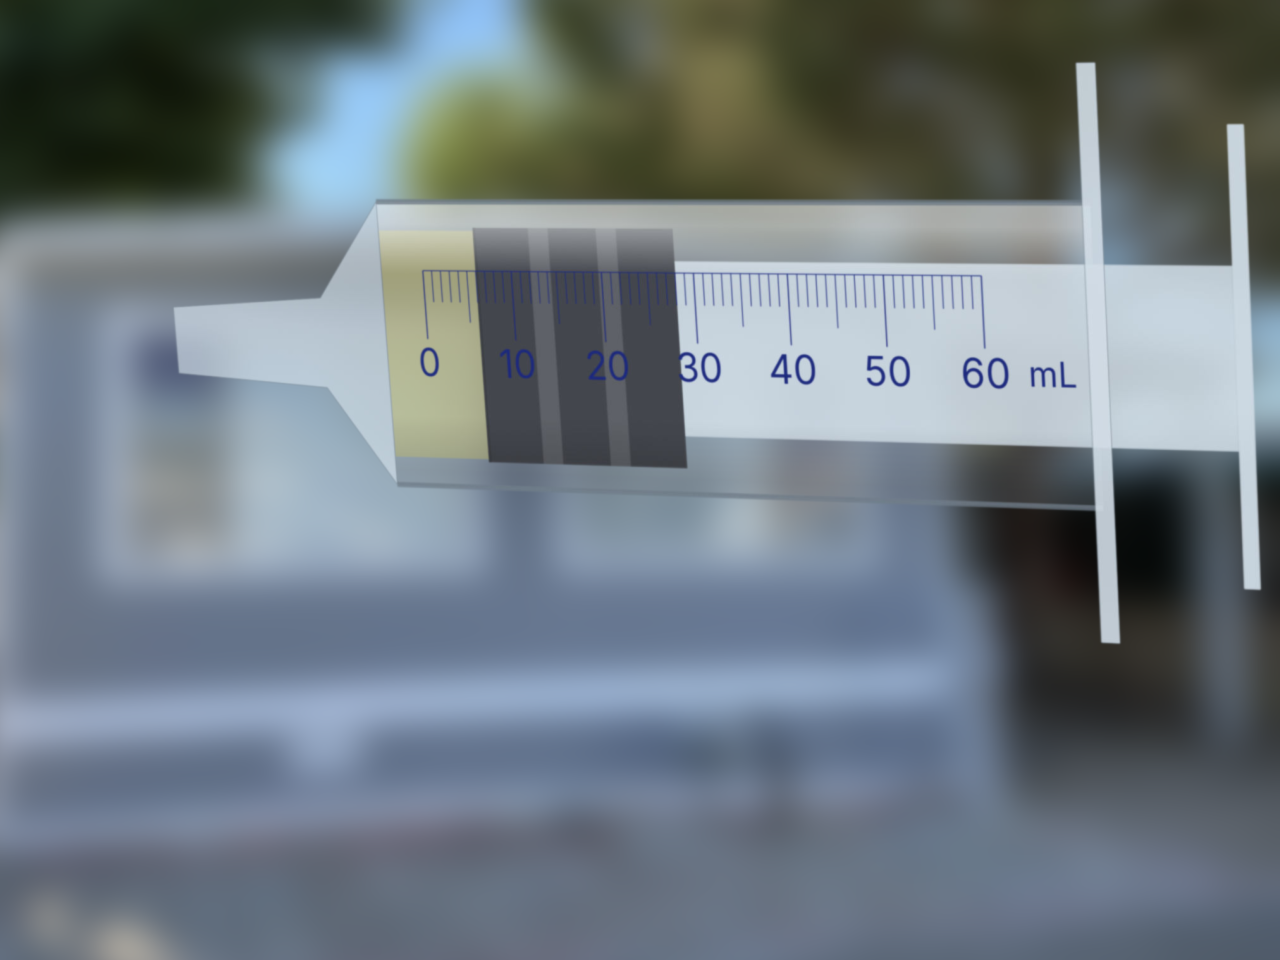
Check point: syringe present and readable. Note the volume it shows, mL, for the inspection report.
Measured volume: 6 mL
